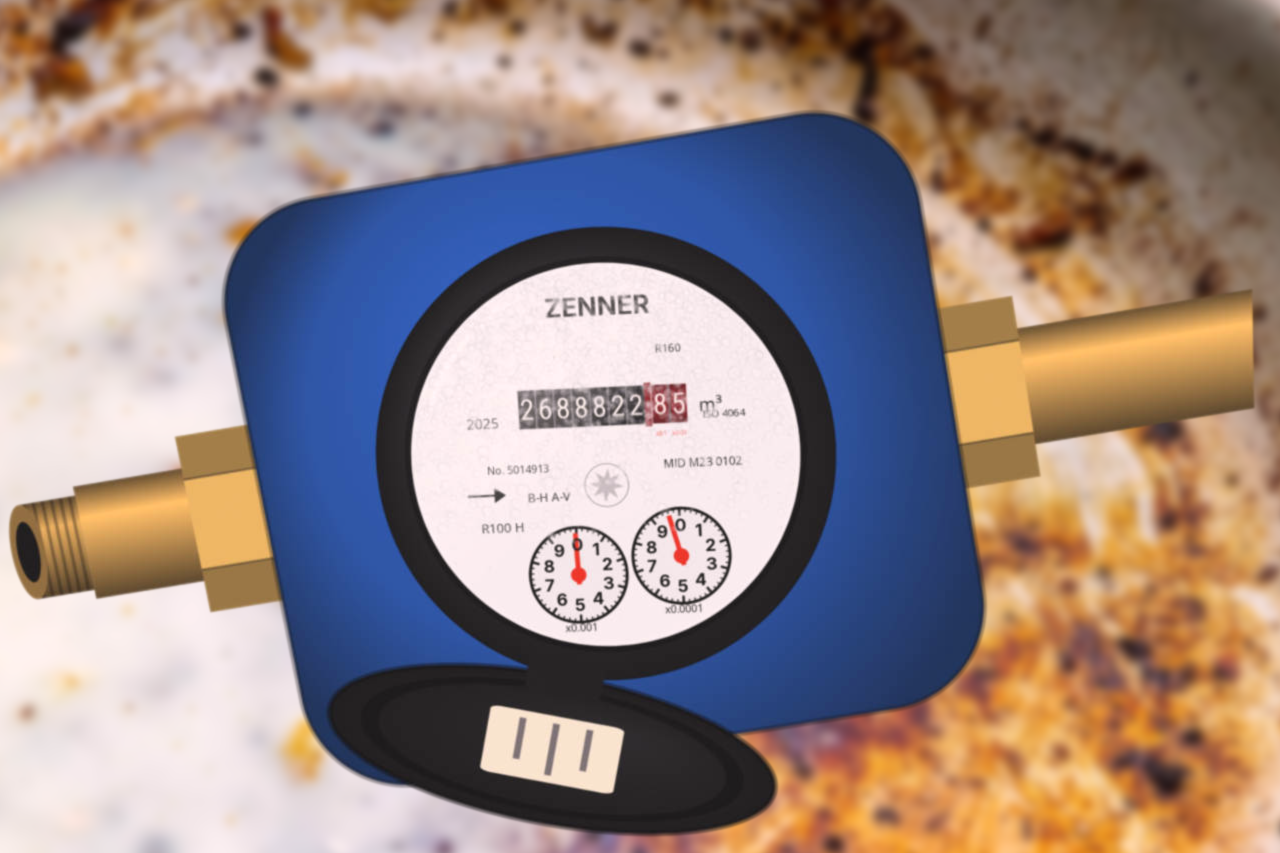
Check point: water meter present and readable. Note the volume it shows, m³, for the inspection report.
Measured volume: 2688822.8499 m³
